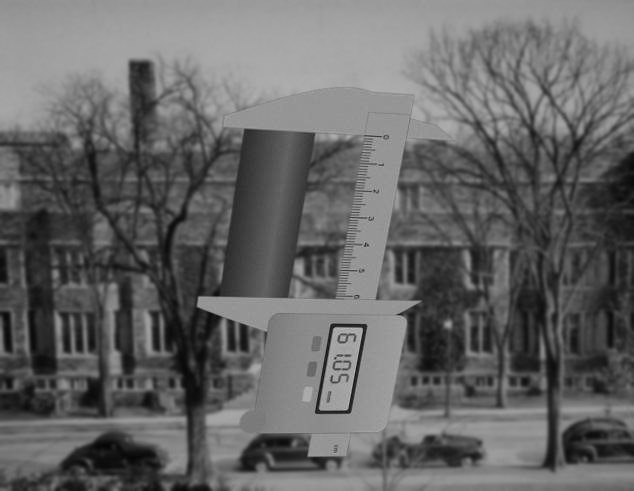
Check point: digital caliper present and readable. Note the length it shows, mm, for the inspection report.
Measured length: 61.05 mm
